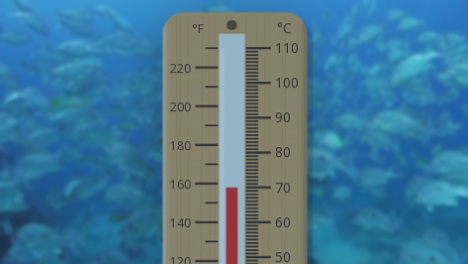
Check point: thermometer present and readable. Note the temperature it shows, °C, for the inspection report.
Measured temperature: 70 °C
